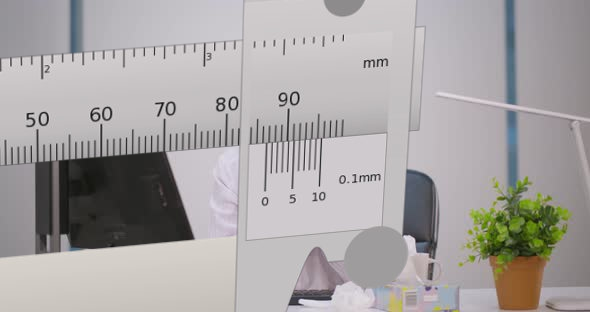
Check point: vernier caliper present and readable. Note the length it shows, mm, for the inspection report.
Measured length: 86.6 mm
